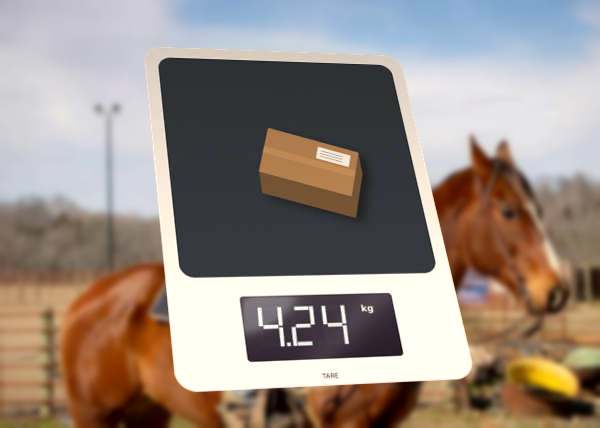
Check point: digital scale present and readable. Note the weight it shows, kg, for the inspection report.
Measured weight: 4.24 kg
